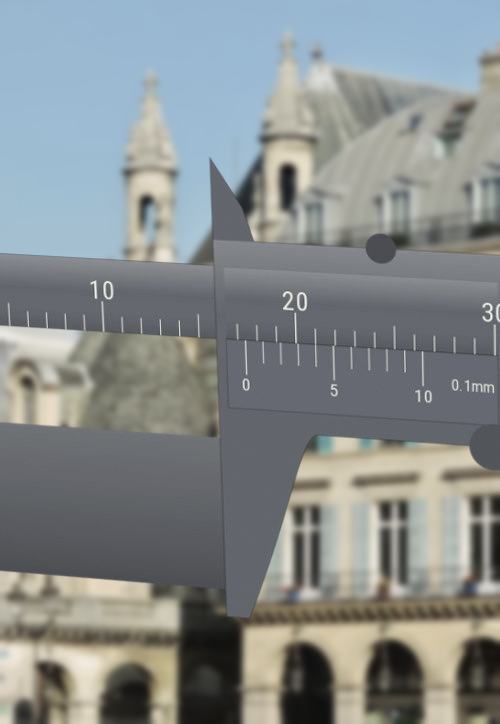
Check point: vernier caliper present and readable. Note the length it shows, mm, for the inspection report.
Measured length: 17.4 mm
